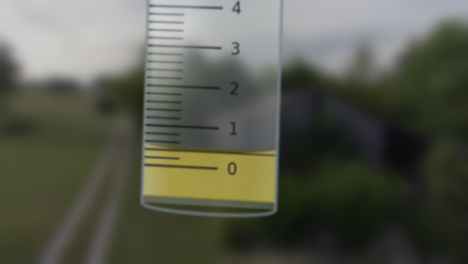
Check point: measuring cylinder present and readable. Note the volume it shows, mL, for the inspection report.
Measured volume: 0.4 mL
